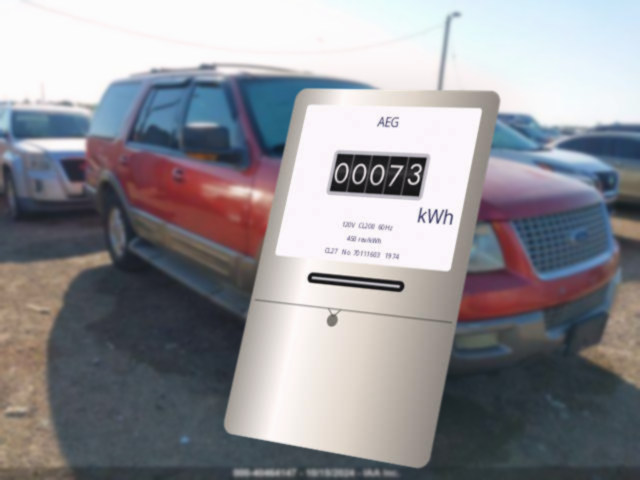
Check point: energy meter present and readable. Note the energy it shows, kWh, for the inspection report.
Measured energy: 73 kWh
